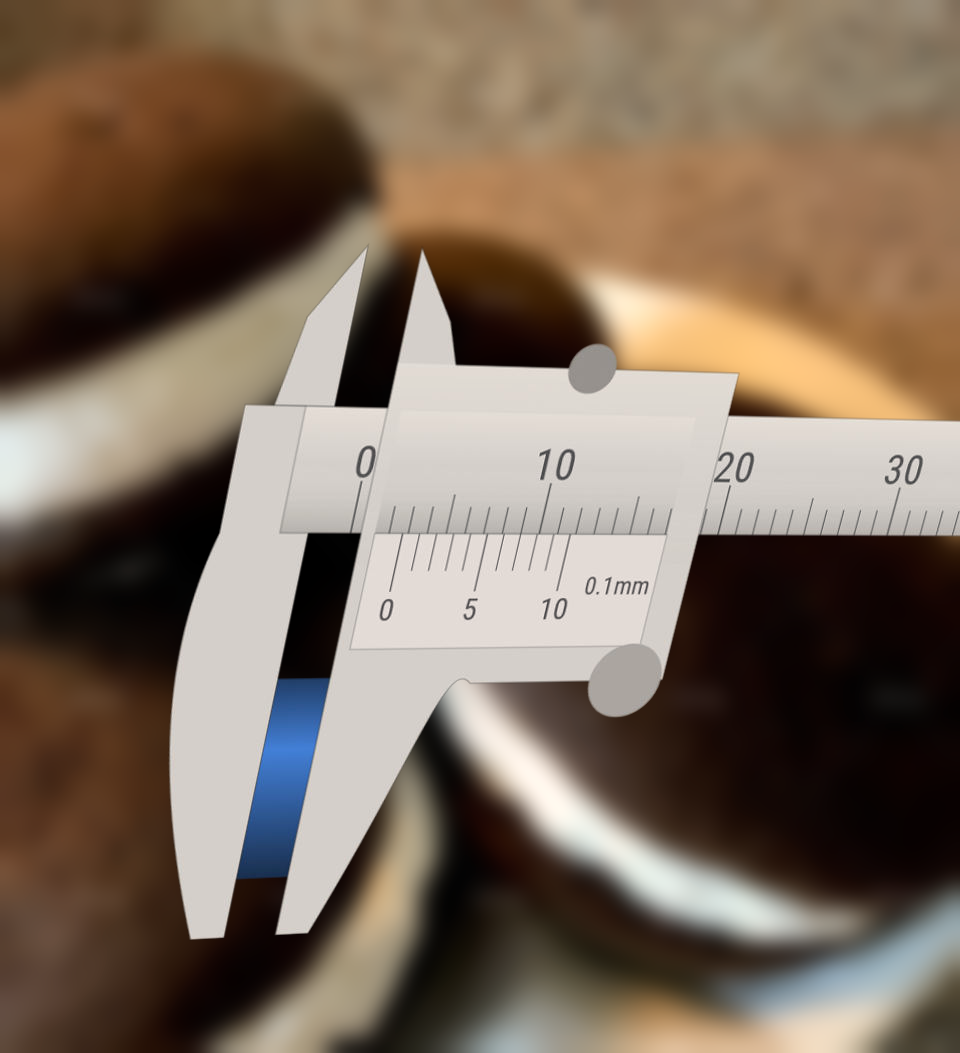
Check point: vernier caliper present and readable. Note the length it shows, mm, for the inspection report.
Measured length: 2.7 mm
